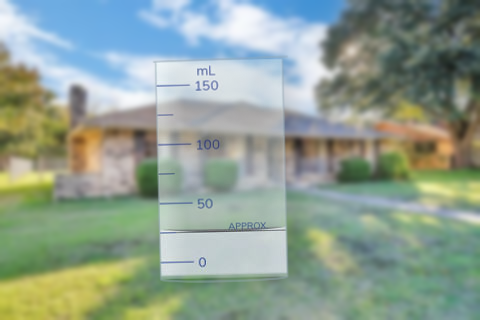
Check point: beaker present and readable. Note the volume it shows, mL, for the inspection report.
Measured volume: 25 mL
